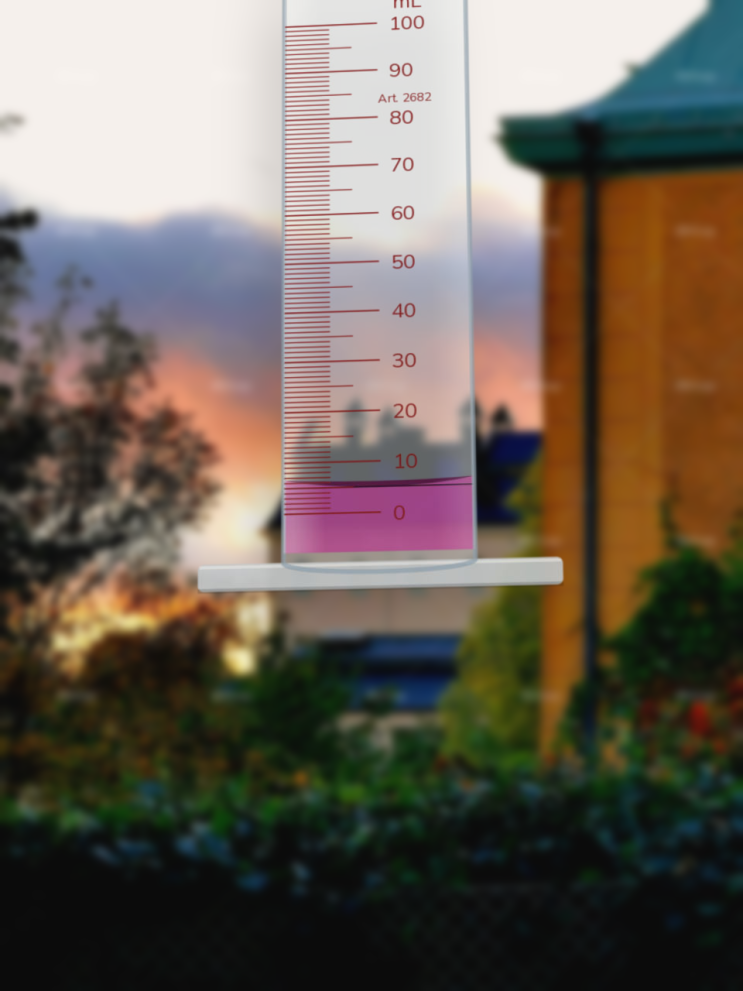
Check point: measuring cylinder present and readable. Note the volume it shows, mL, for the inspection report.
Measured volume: 5 mL
